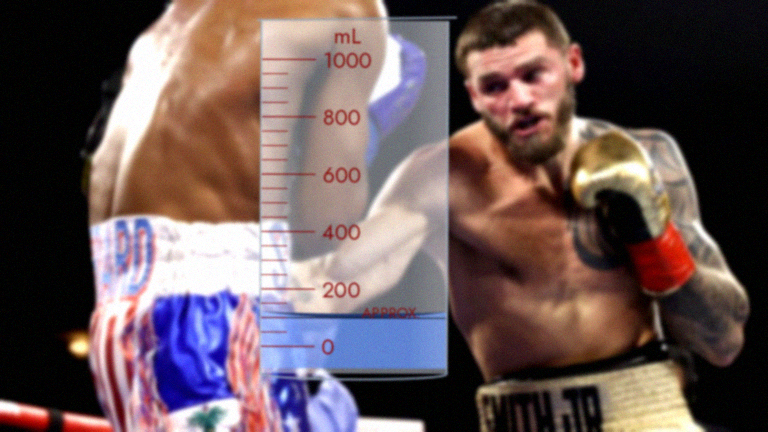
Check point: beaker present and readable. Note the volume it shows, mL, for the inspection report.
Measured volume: 100 mL
